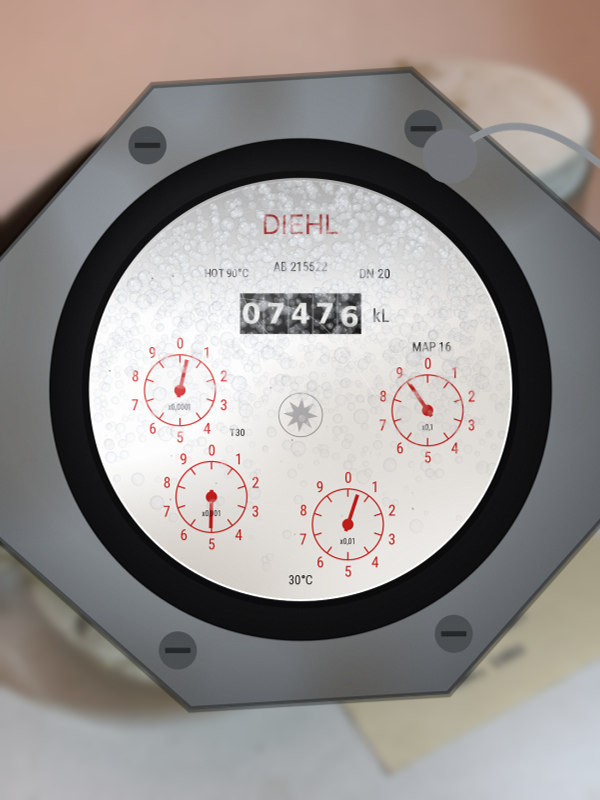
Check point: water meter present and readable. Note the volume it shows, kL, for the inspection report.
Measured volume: 7475.9050 kL
